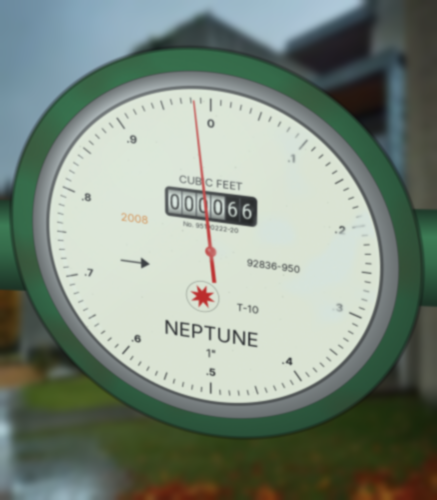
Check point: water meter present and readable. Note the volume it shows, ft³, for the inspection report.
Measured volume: 65.98 ft³
